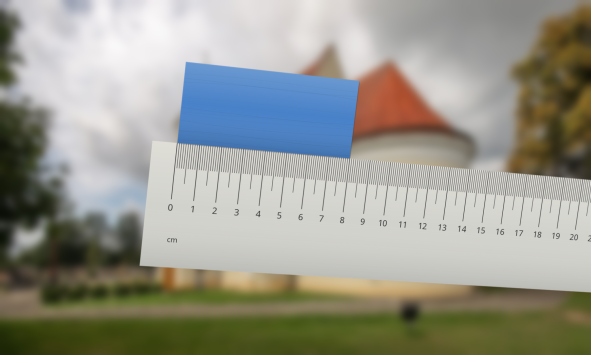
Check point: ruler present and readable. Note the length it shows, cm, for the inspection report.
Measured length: 8 cm
